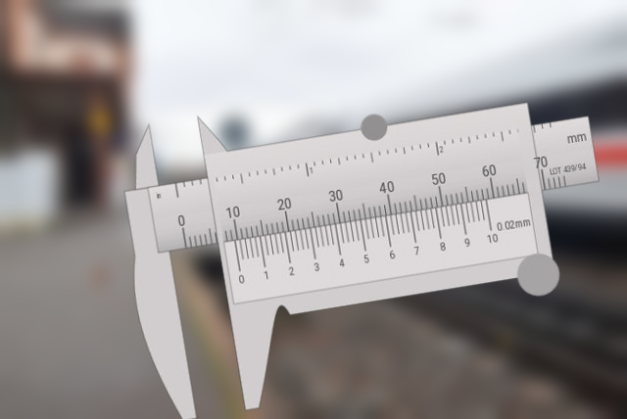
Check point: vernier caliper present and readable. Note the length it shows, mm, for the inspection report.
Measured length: 9.5 mm
